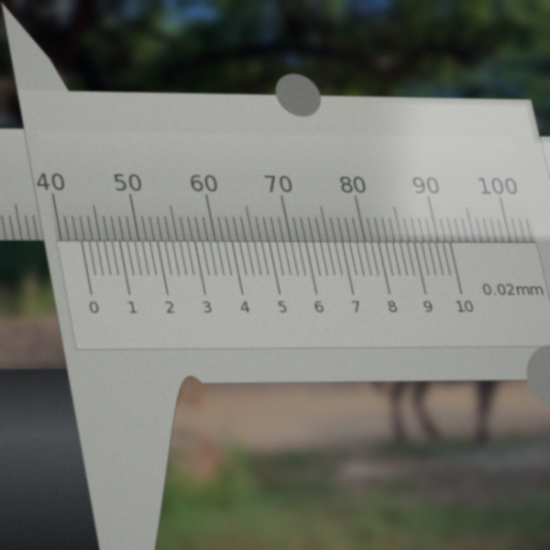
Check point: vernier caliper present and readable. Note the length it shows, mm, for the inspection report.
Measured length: 42.6 mm
